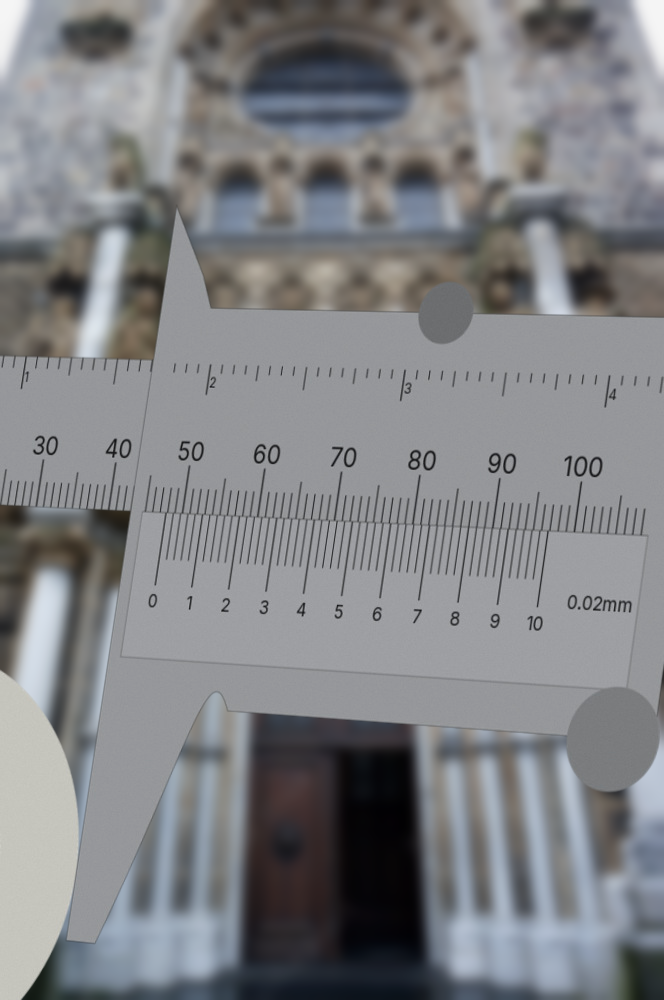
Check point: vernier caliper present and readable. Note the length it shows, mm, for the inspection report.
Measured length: 47.8 mm
